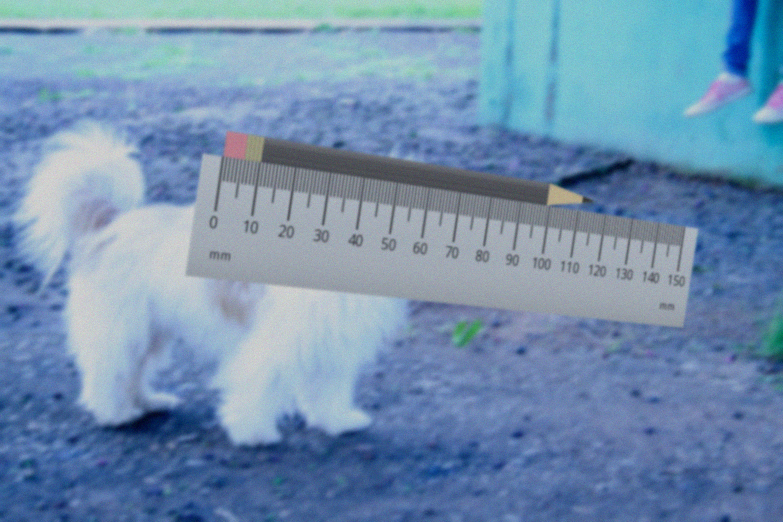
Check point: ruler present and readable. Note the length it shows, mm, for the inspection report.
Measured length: 115 mm
